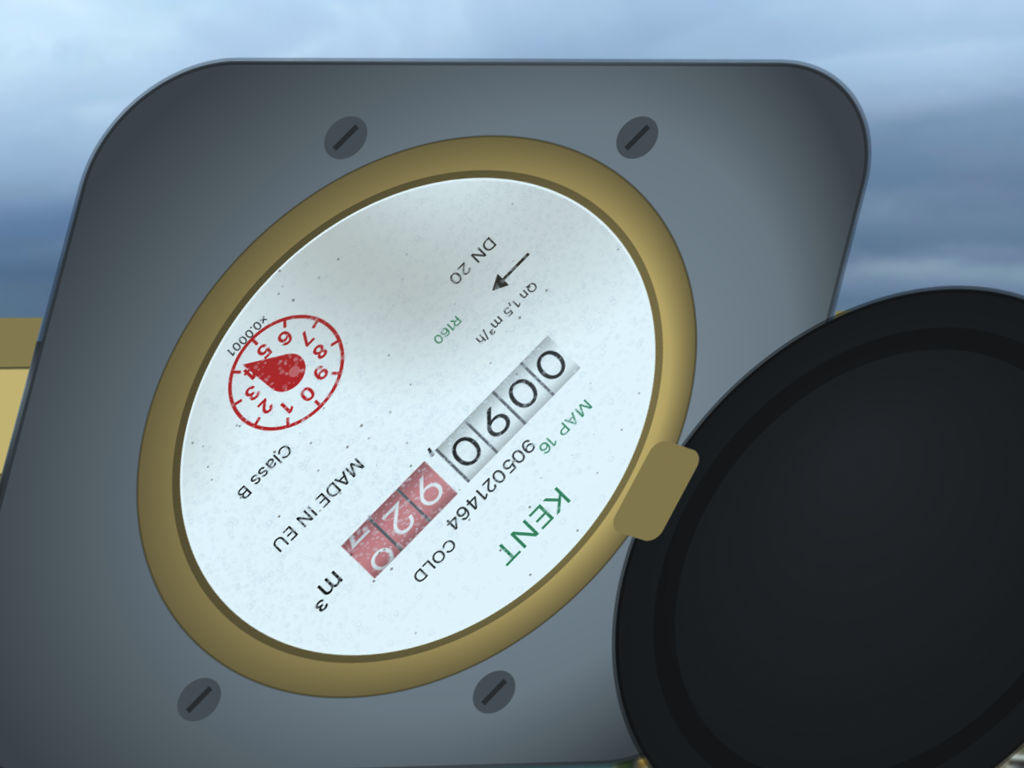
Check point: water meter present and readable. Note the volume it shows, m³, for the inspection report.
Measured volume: 90.9264 m³
